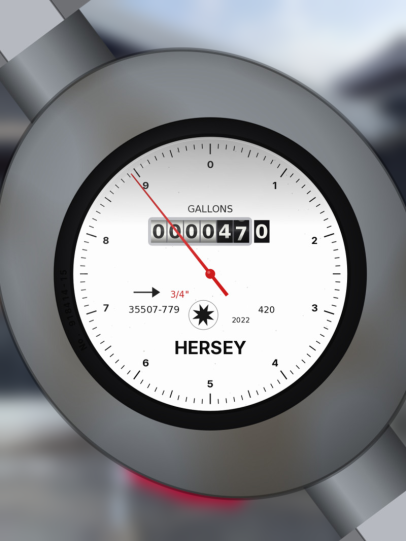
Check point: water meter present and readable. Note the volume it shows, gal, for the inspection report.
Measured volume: 468.9 gal
